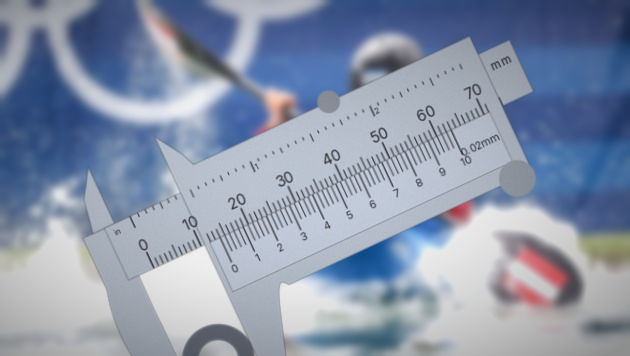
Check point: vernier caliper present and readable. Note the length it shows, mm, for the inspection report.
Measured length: 14.0 mm
